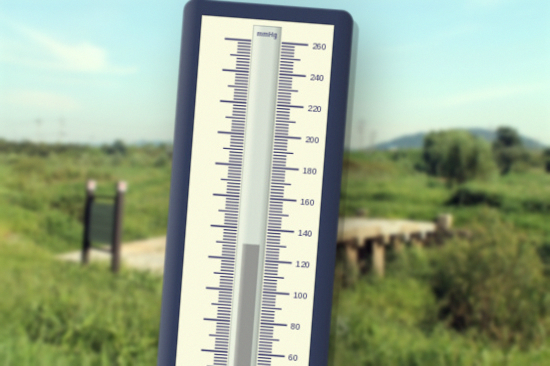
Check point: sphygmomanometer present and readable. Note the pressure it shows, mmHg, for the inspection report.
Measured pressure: 130 mmHg
